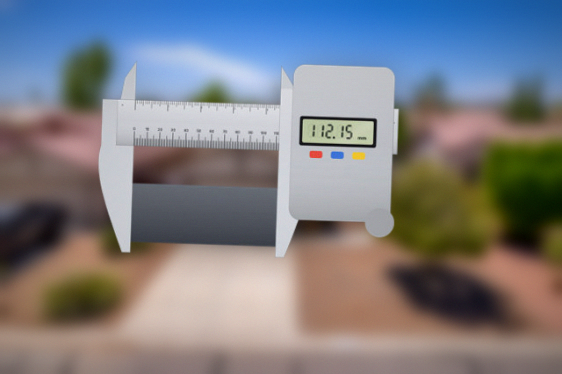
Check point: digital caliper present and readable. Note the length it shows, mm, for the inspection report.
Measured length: 112.15 mm
